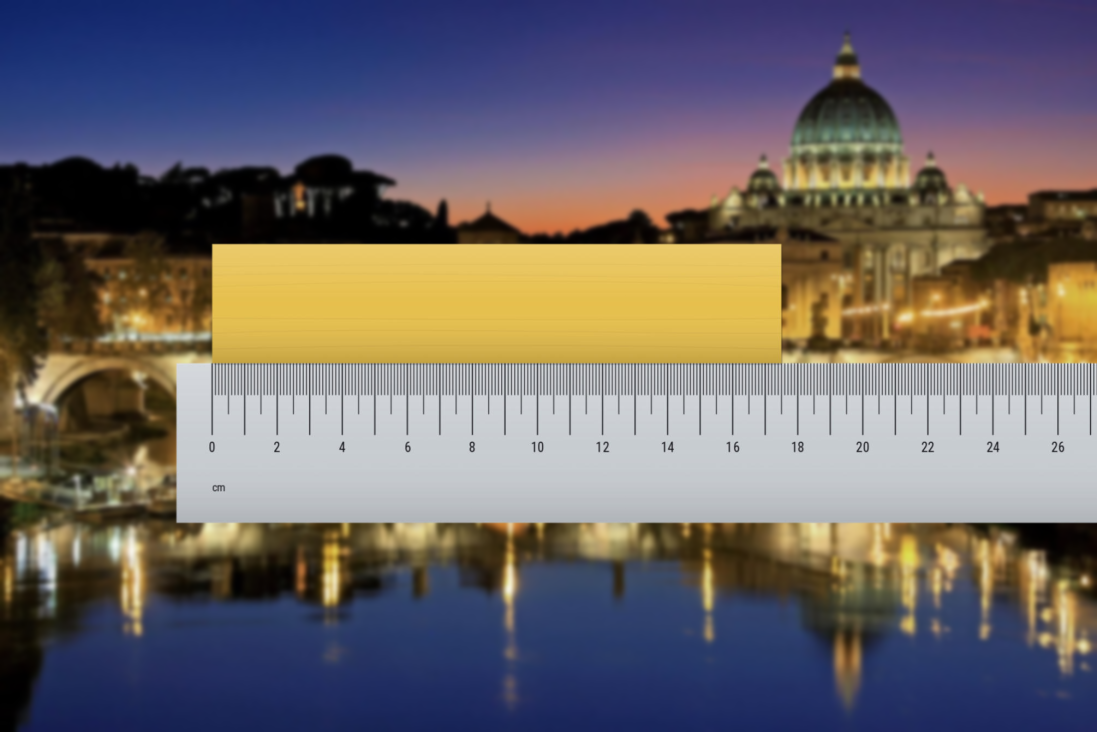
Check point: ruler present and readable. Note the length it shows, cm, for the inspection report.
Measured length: 17.5 cm
